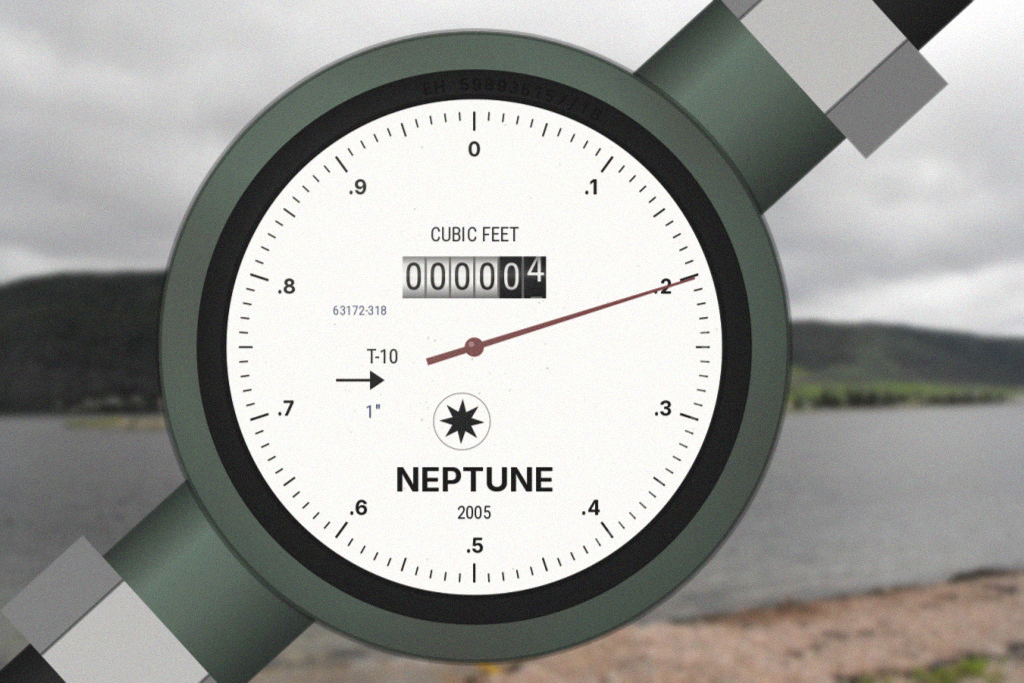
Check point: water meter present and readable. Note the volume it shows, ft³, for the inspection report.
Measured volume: 4.20 ft³
